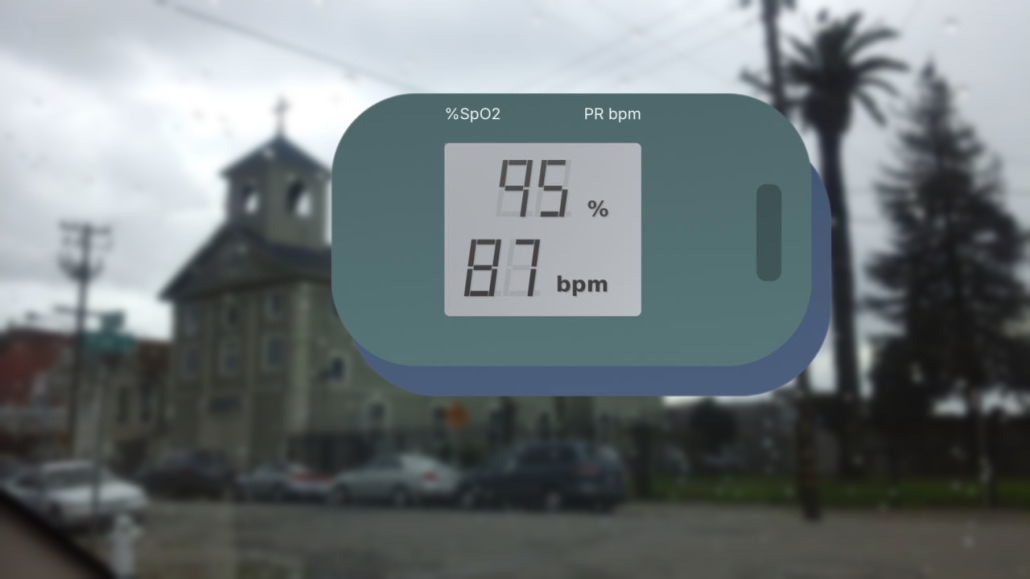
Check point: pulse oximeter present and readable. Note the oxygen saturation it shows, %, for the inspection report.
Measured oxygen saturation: 95 %
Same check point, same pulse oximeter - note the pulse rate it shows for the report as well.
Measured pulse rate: 87 bpm
